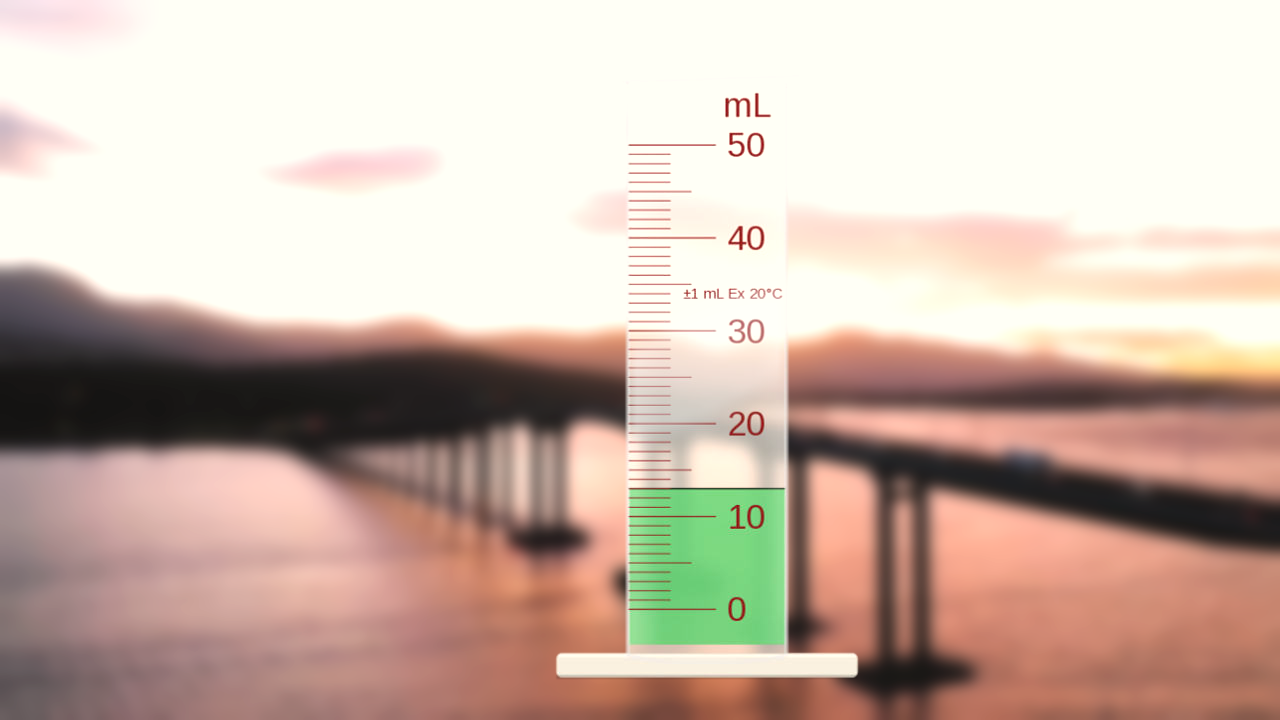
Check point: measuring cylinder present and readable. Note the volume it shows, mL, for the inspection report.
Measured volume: 13 mL
